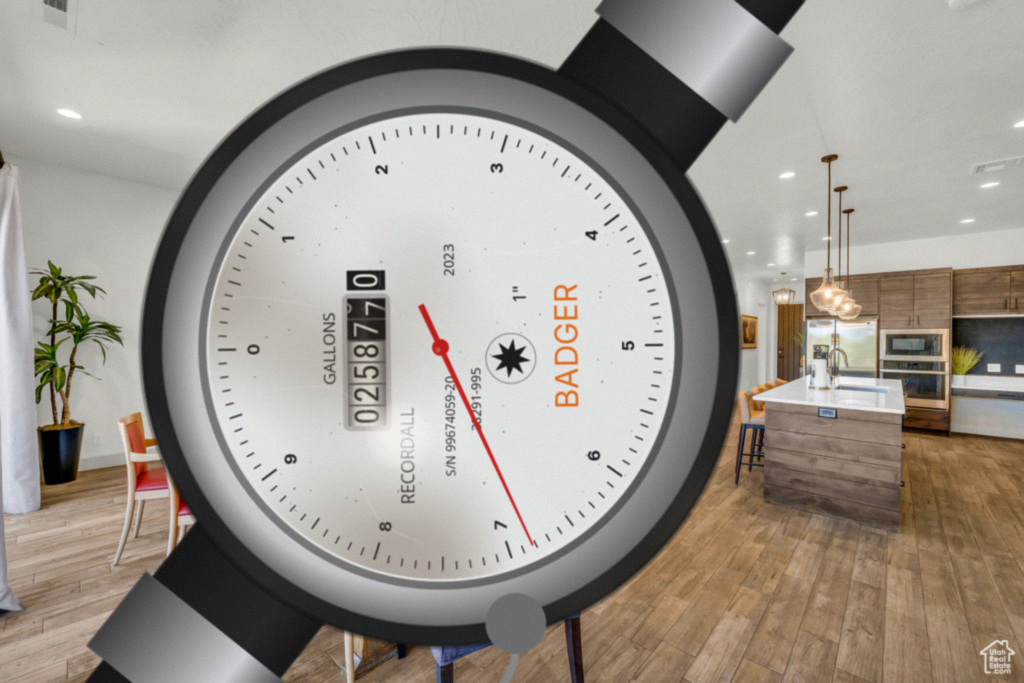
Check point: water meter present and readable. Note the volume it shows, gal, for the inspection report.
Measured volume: 258766.8 gal
